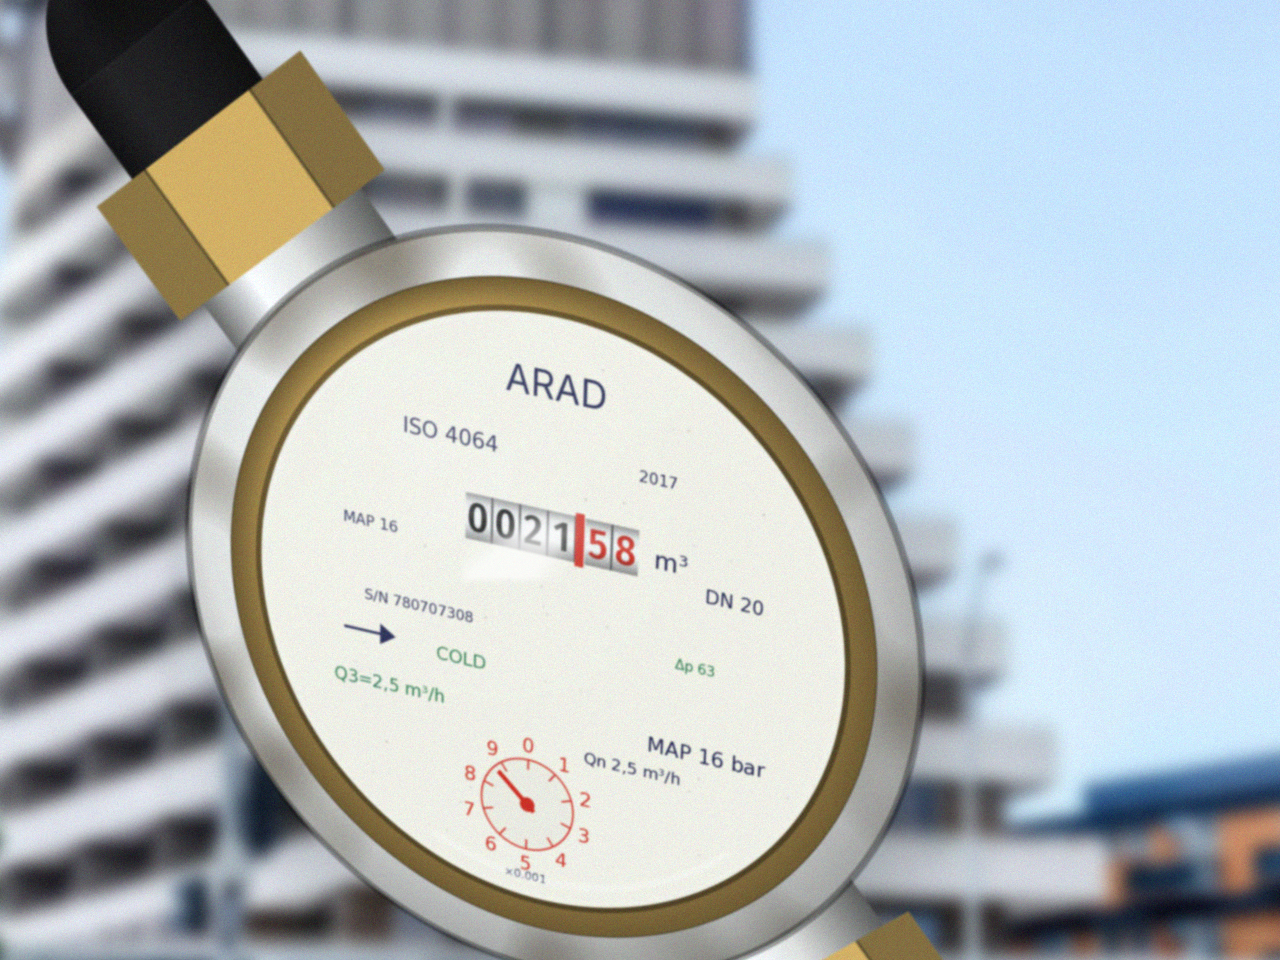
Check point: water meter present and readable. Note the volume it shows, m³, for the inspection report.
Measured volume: 21.588 m³
